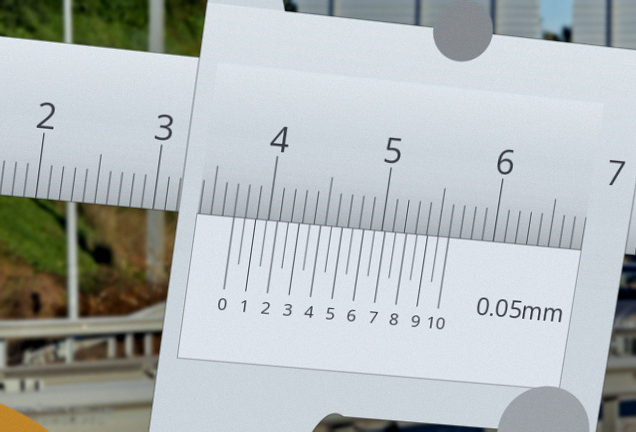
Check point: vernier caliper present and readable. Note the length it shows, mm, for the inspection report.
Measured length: 37.0 mm
